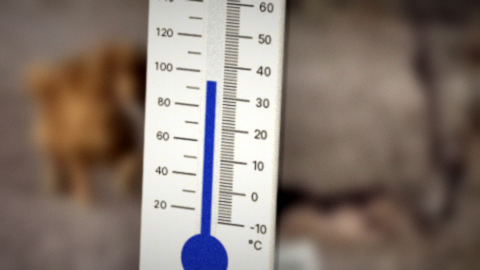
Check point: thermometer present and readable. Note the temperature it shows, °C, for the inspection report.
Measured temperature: 35 °C
